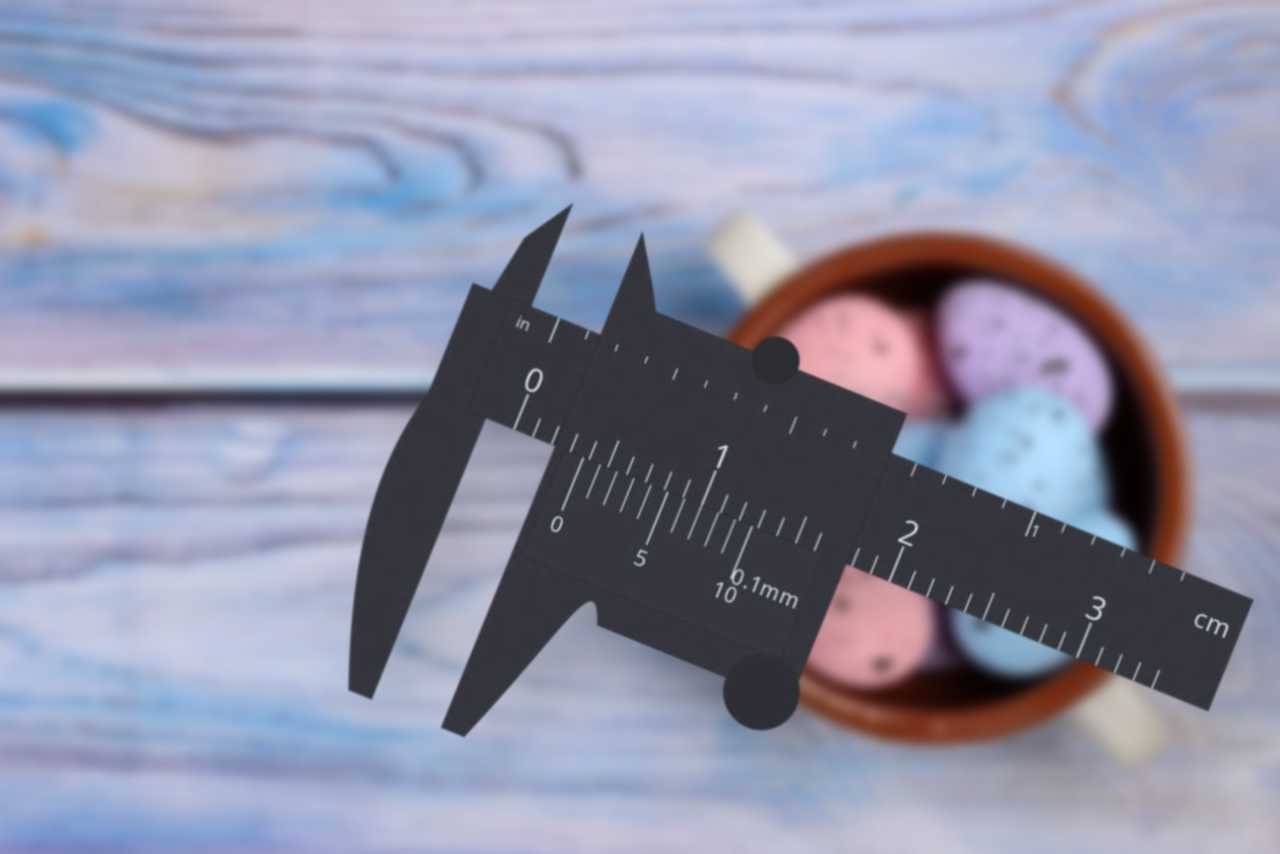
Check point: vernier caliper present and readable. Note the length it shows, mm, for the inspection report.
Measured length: 3.7 mm
